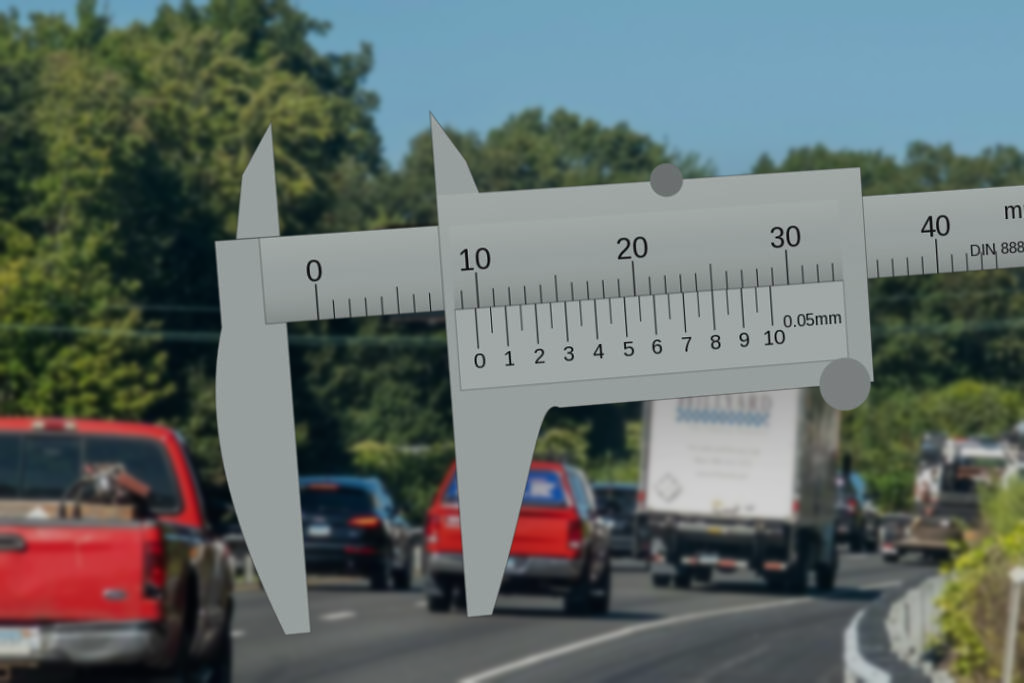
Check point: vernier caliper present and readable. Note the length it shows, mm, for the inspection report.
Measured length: 9.8 mm
